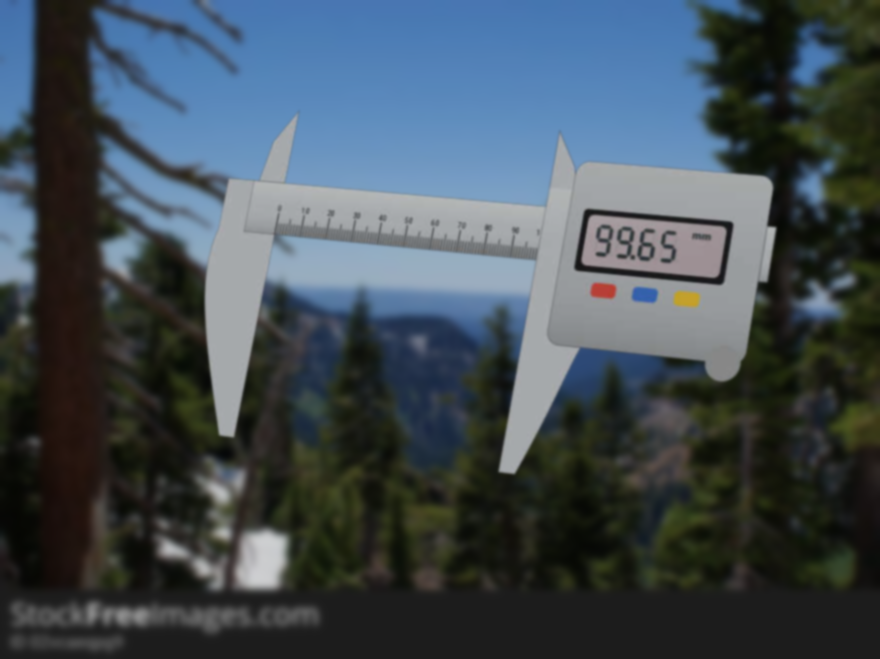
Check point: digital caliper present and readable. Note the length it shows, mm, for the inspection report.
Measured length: 99.65 mm
